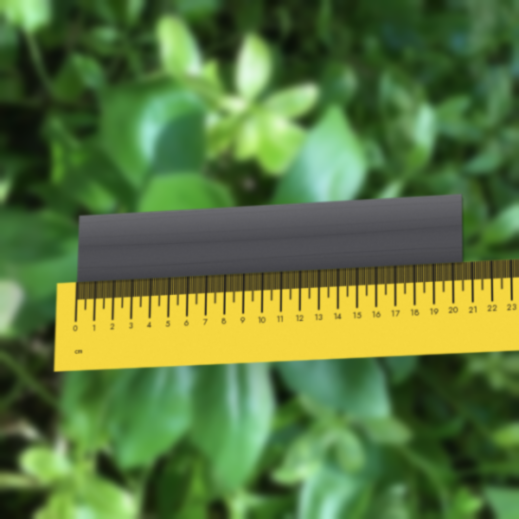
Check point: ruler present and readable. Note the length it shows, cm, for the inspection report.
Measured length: 20.5 cm
